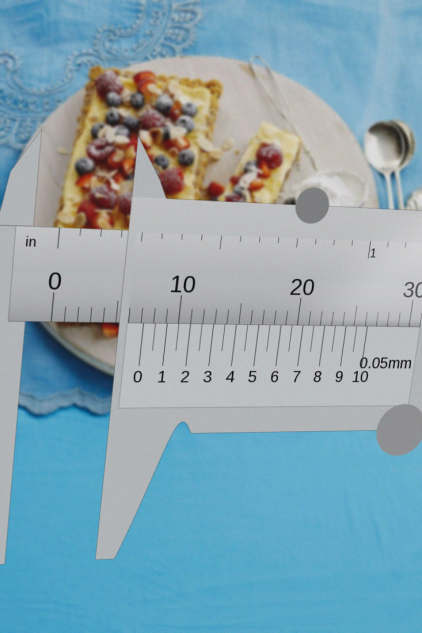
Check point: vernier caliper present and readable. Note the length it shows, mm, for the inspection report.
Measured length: 7.2 mm
